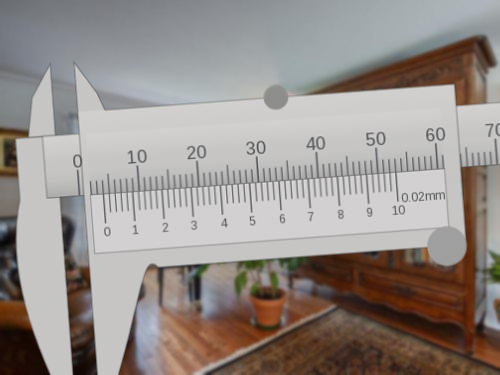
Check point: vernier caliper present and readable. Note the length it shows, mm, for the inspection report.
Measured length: 4.0 mm
